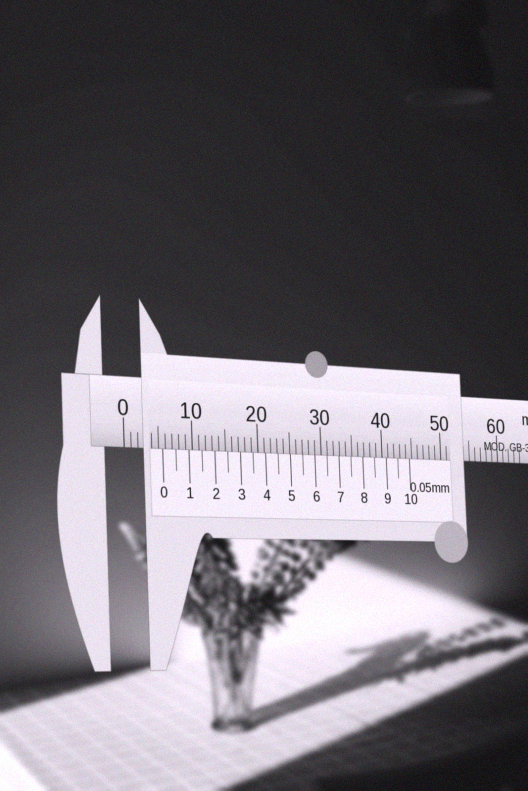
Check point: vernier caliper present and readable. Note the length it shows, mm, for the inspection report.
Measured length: 5.6 mm
